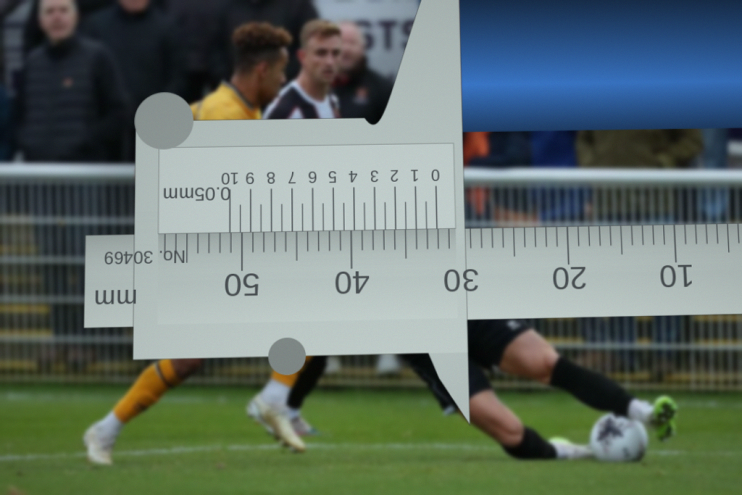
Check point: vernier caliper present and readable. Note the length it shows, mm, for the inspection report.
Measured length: 32.1 mm
